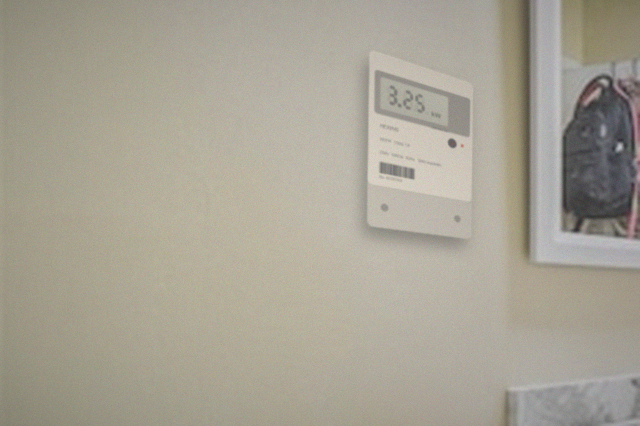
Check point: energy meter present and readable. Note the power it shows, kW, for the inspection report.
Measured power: 3.25 kW
